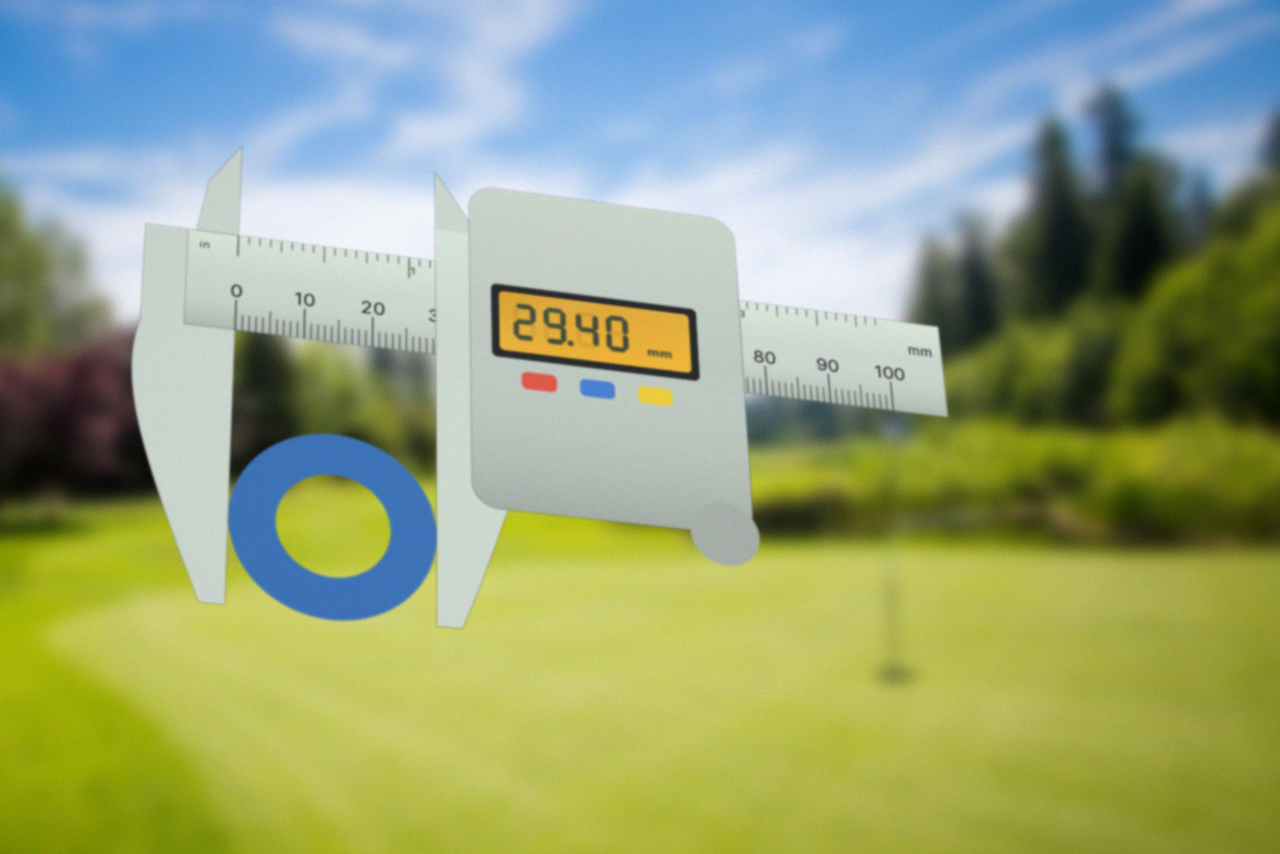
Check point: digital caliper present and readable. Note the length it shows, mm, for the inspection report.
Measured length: 29.40 mm
